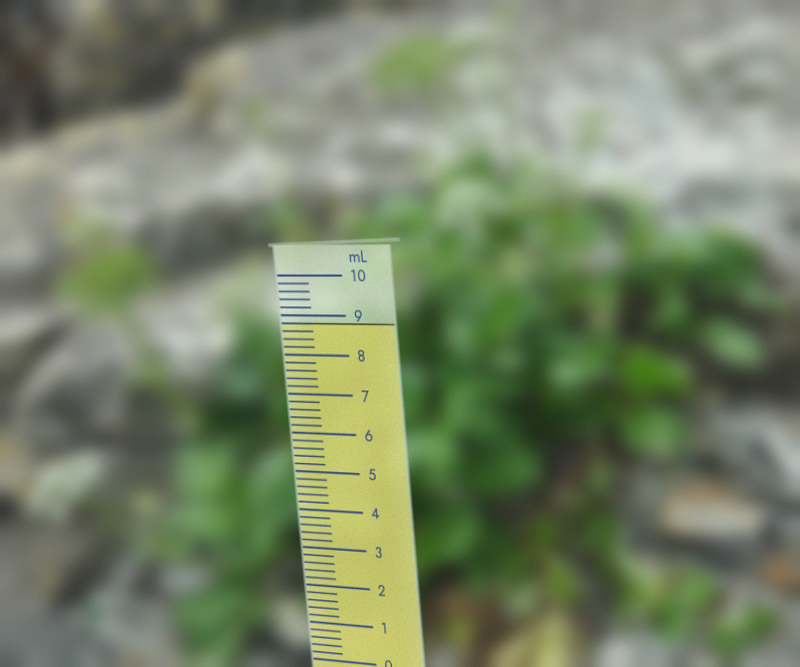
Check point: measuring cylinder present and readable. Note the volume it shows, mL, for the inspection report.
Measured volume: 8.8 mL
